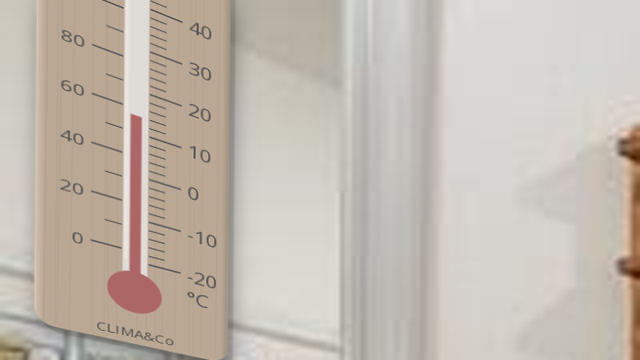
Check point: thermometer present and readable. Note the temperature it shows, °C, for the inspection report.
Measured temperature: 14 °C
